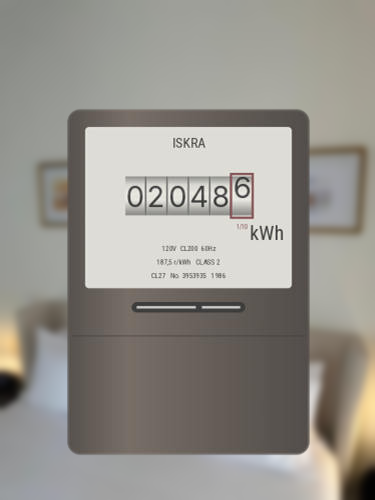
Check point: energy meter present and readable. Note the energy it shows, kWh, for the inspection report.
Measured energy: 2048.6 kWh
